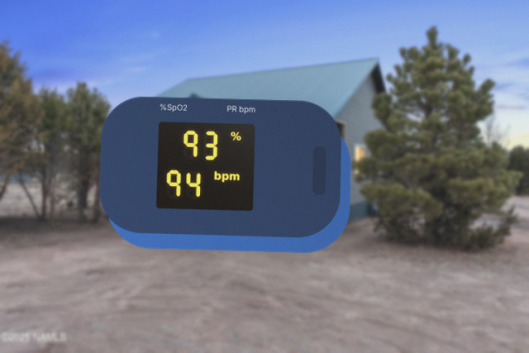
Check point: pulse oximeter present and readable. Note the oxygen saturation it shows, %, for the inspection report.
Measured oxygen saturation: 93 %
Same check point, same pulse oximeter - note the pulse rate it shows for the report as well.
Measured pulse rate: 94 bpm
